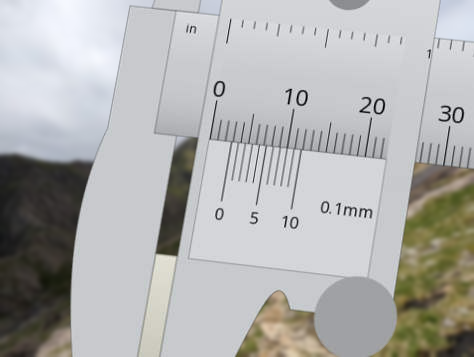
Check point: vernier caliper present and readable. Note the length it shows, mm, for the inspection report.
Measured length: 2.8 mm
